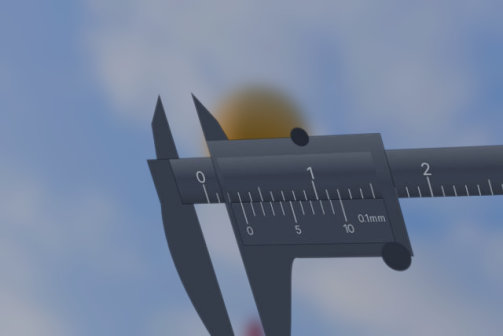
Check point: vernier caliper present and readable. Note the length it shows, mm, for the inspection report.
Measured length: 3.0 mm
